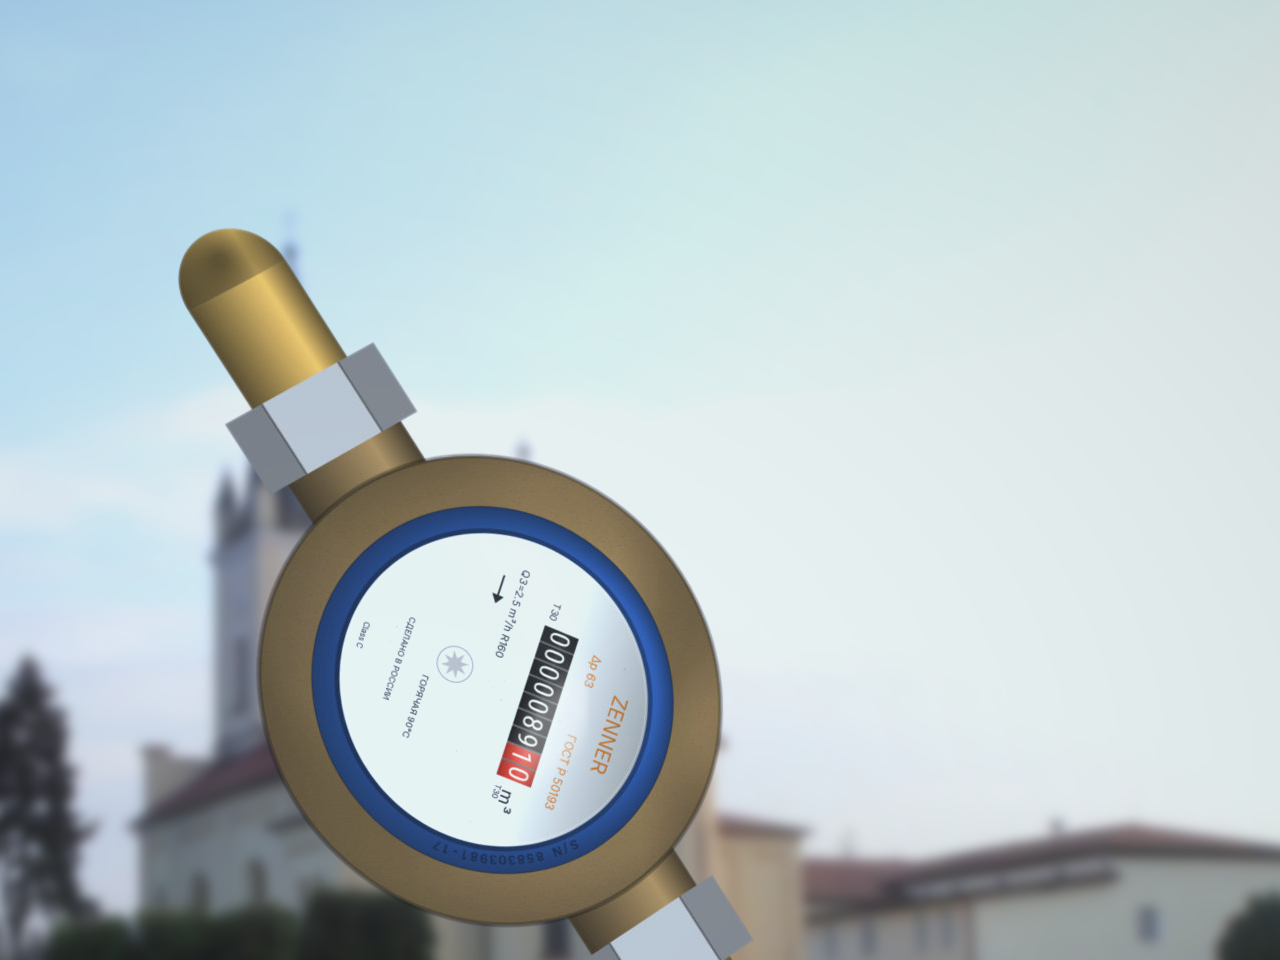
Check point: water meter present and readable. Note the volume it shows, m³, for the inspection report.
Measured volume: 89.10 m³
